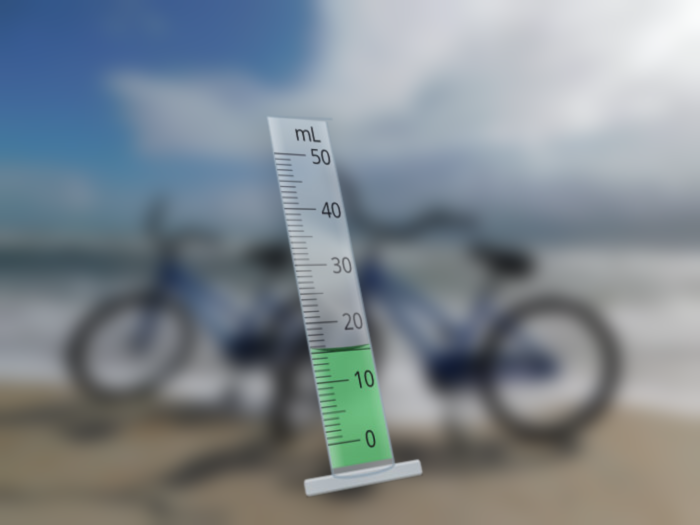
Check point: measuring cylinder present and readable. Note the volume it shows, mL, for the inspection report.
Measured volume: 15 mL
